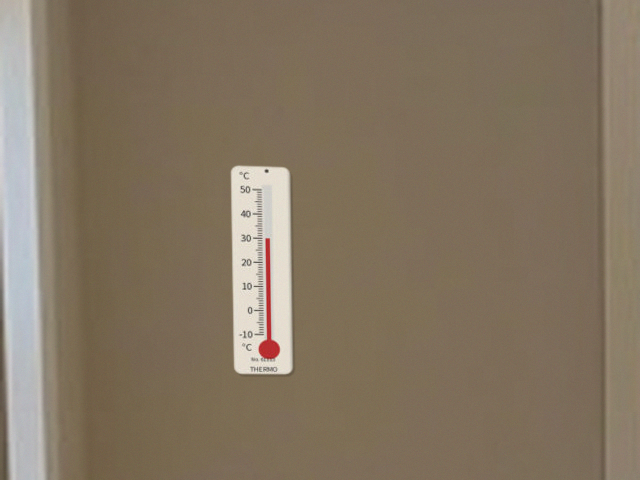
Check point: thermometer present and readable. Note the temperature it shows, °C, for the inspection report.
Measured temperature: 30 °C
